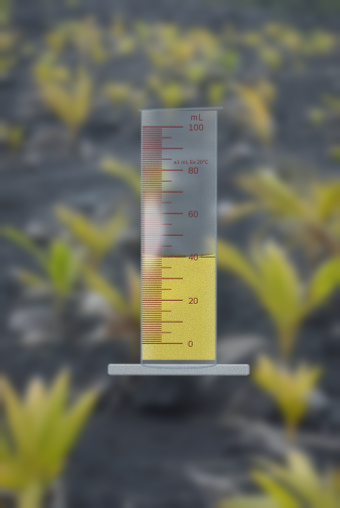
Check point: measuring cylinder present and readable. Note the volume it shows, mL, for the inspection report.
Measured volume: 40 mL
